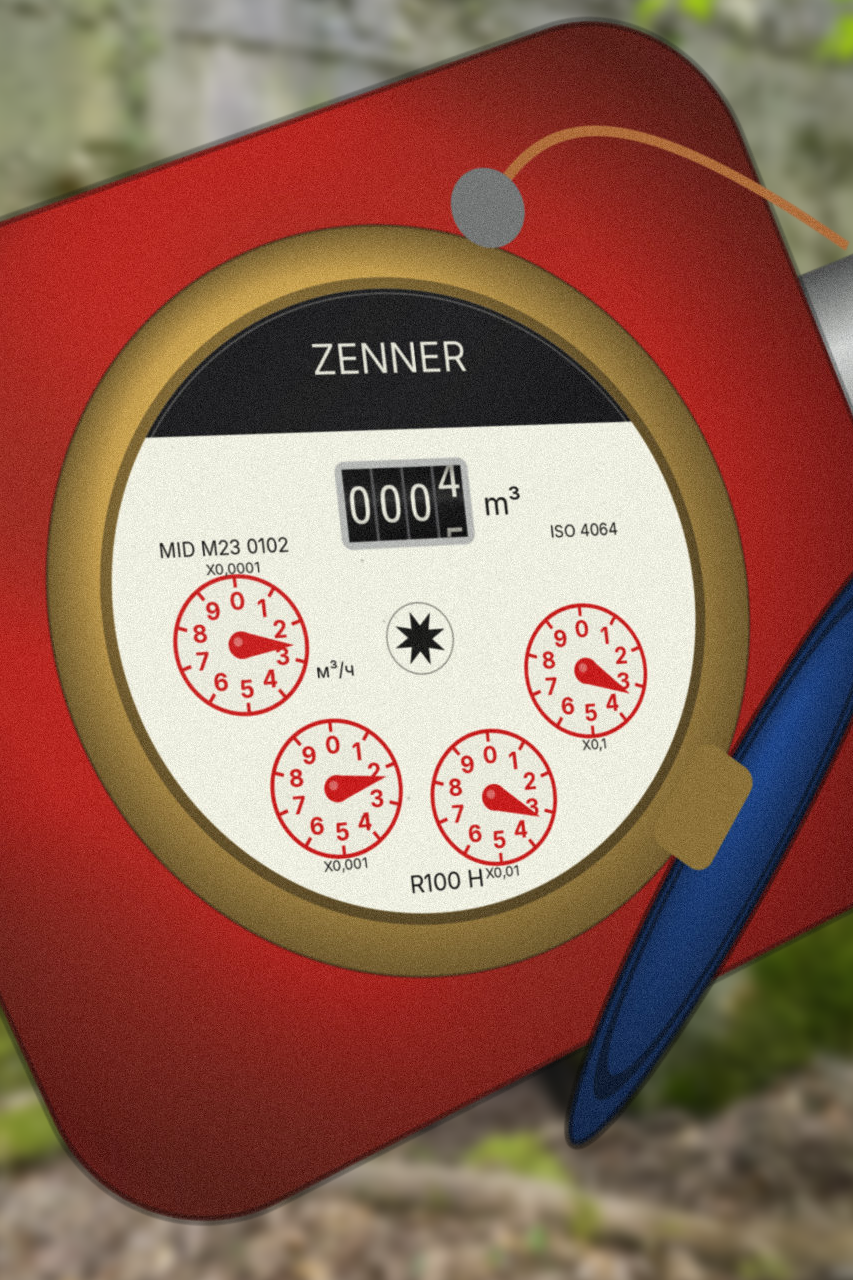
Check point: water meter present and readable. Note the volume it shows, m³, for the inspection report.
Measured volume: 4.3322 m³
